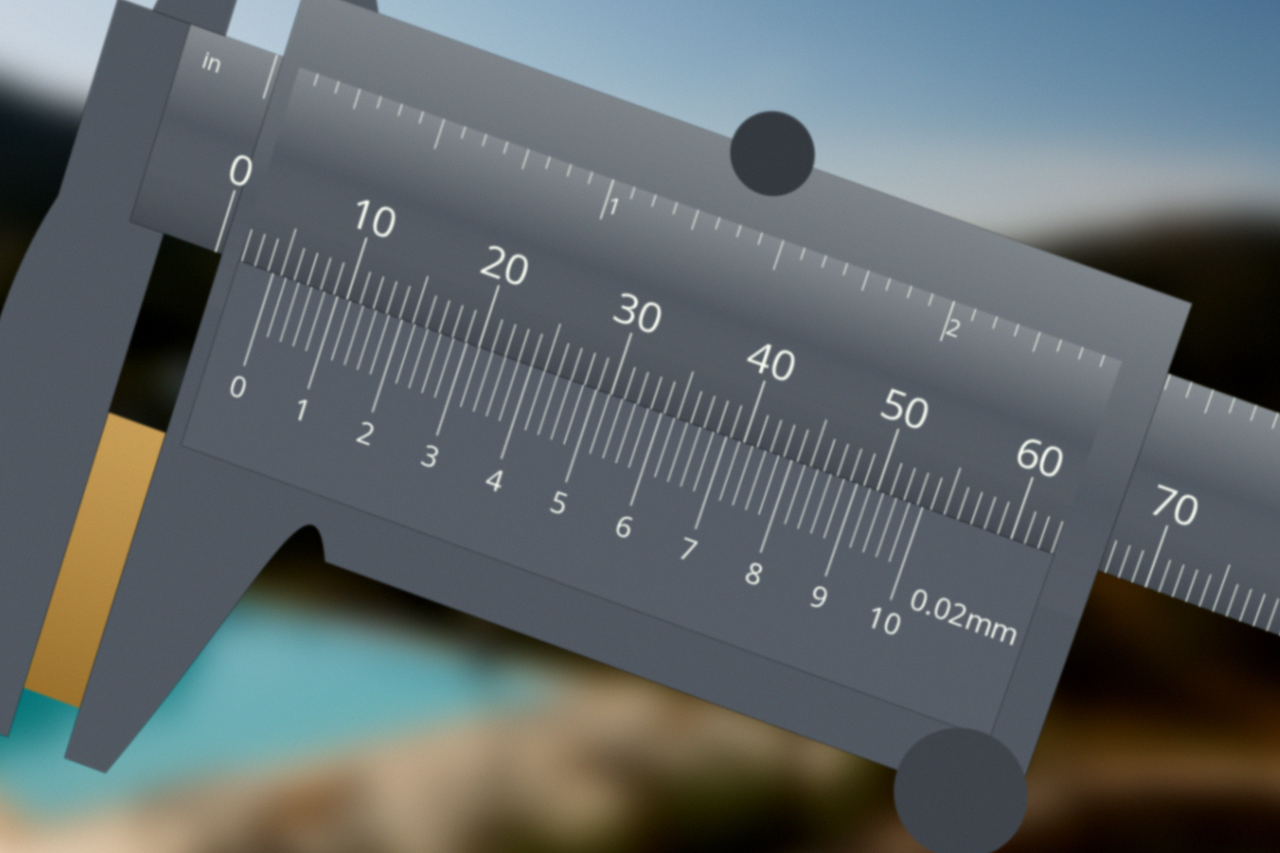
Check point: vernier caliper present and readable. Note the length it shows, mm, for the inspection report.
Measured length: 4.4 mm
